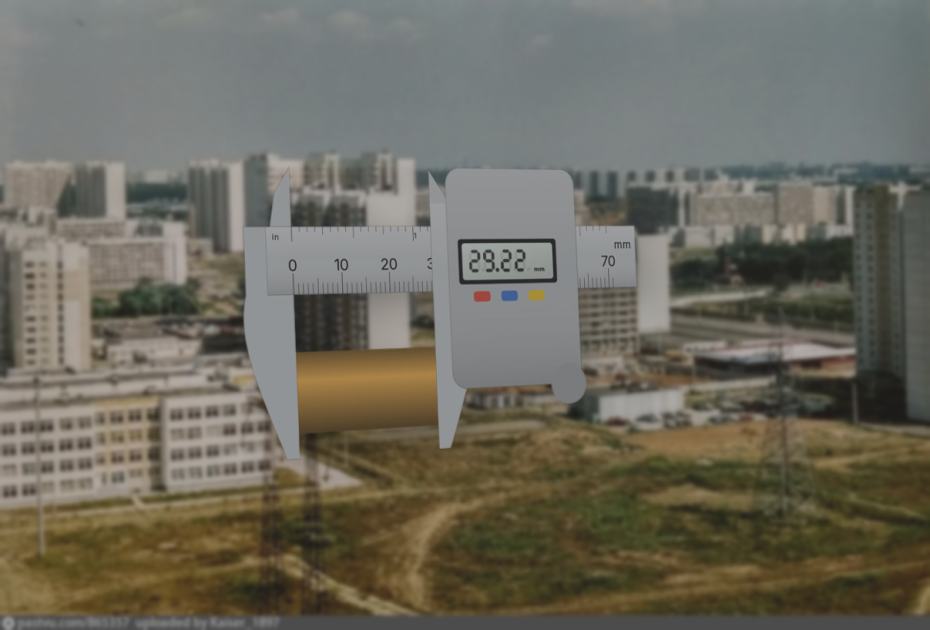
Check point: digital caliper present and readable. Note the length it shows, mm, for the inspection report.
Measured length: 29.22 mm
